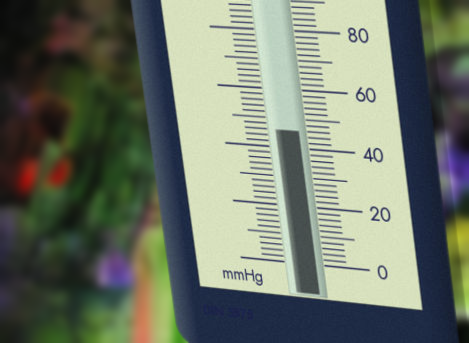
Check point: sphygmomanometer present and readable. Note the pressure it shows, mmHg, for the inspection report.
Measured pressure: 46 mmHg
